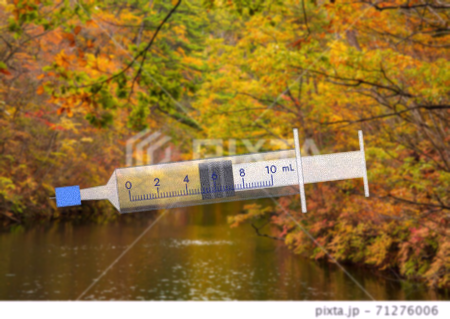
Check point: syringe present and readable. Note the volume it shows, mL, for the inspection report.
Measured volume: 5 mL
